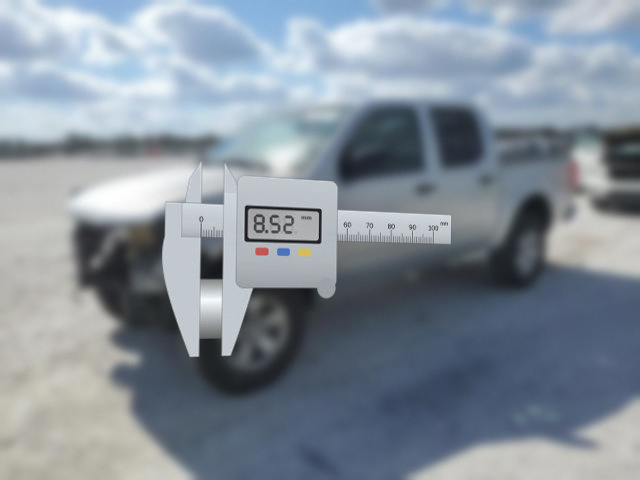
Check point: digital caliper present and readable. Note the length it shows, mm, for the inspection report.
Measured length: 8.52 mm
